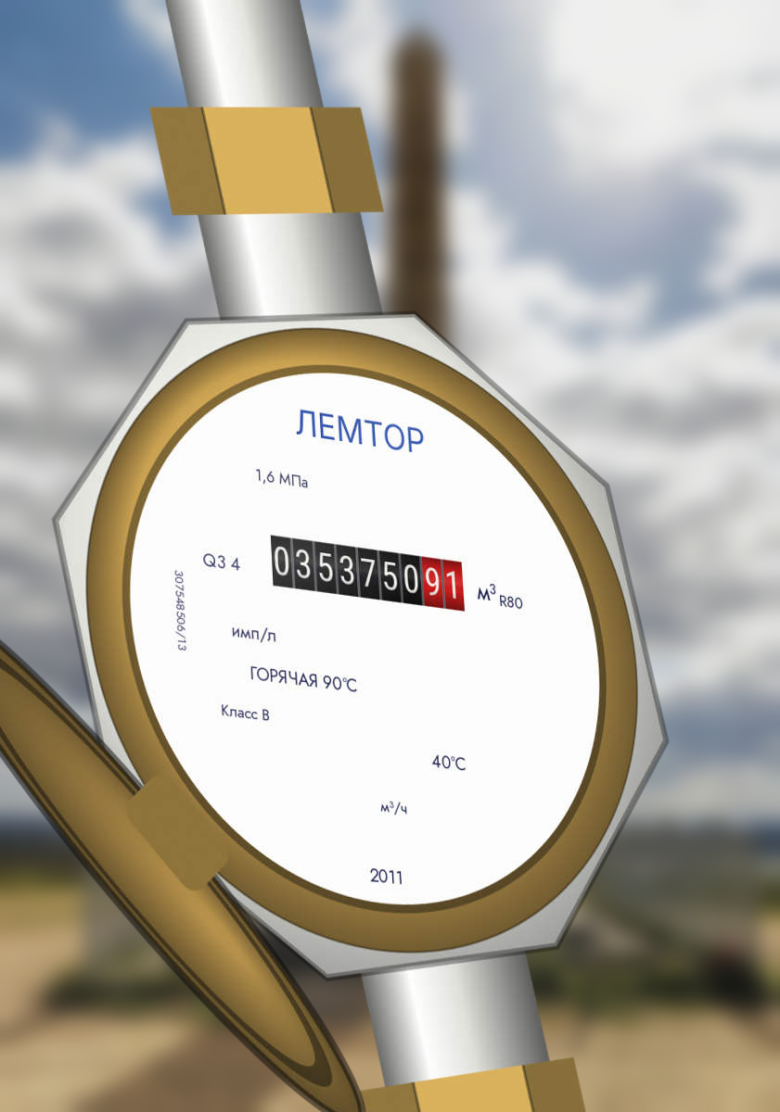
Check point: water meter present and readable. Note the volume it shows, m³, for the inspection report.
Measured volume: 353750.91 m³
